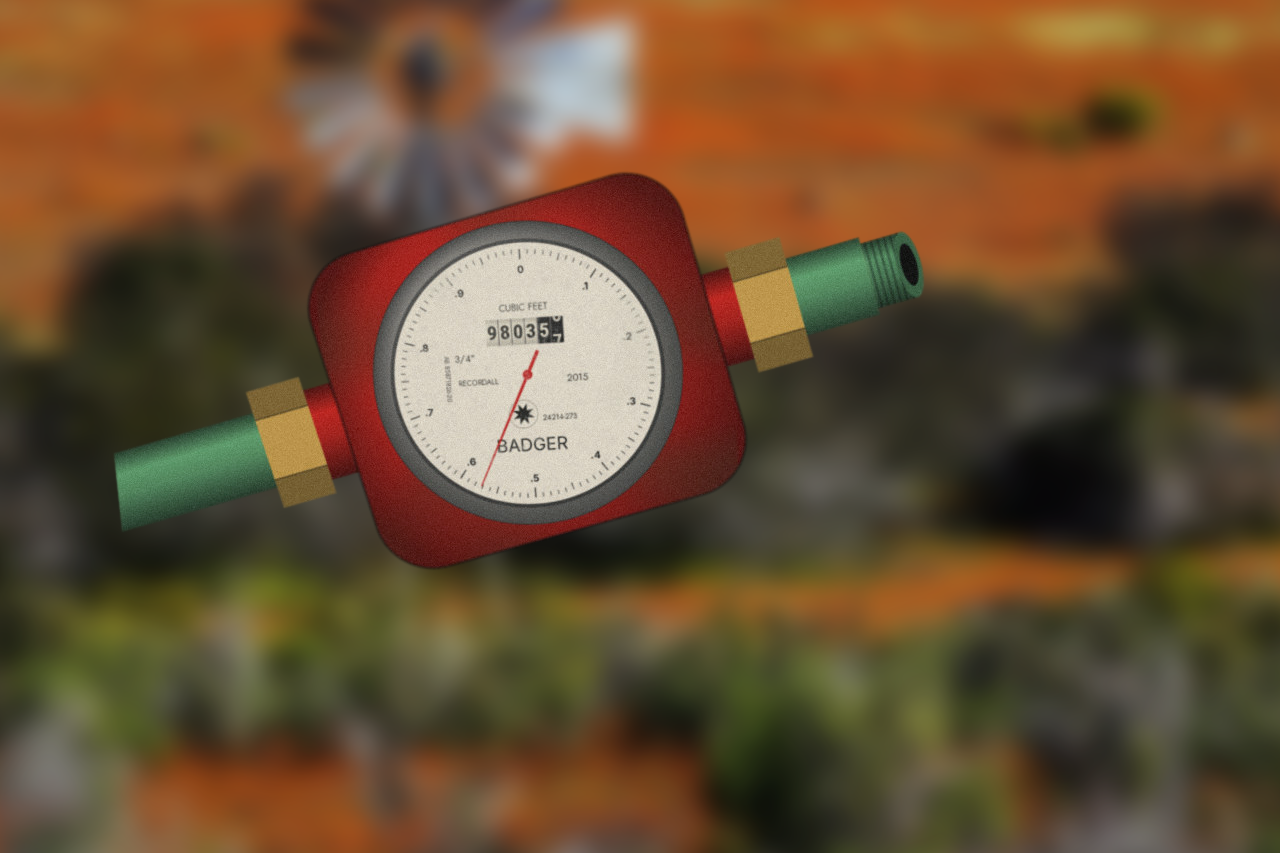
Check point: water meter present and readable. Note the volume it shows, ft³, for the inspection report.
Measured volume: 980356.57 ft³
